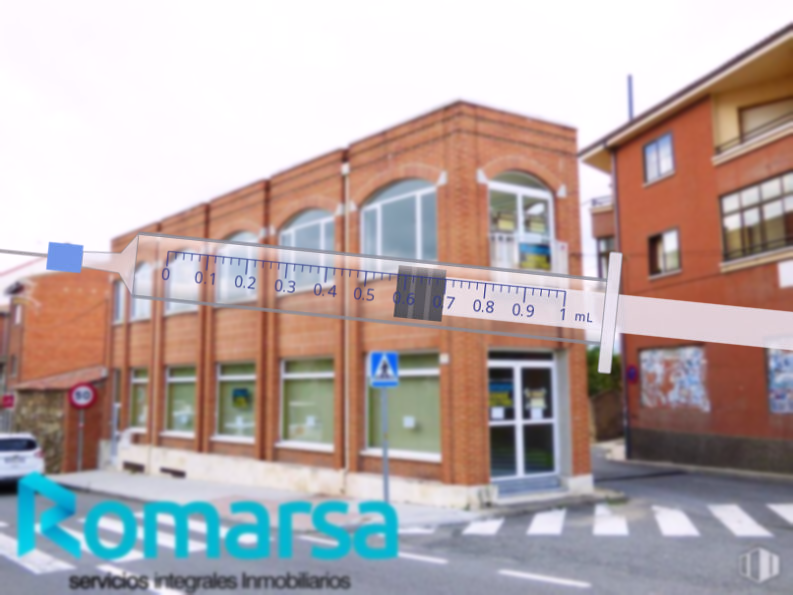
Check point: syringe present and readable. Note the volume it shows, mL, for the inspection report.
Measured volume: 0.58 mL
